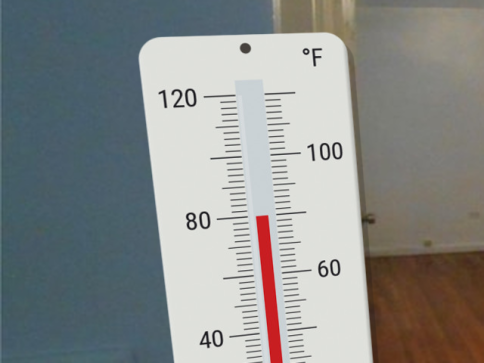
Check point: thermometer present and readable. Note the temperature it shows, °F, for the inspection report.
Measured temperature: 80 °F
